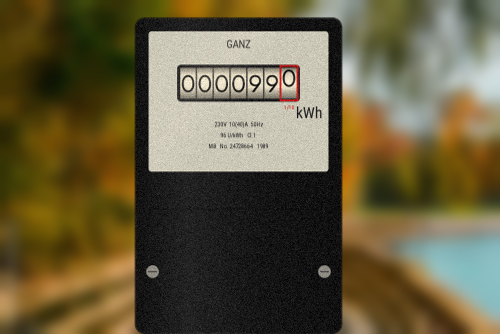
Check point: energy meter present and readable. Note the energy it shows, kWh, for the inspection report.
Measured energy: 99.0 kWh
